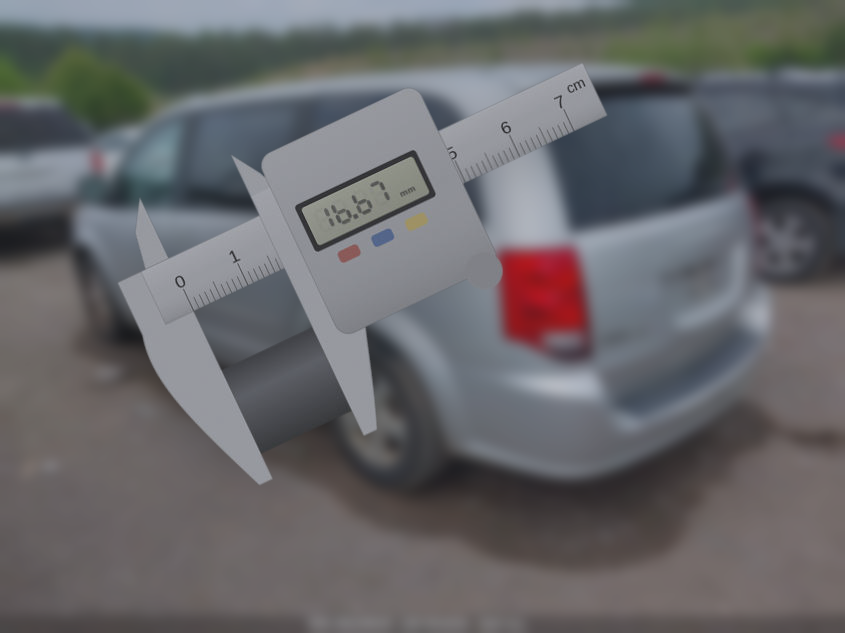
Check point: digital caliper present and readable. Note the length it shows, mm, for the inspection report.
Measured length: 16.67 mm
